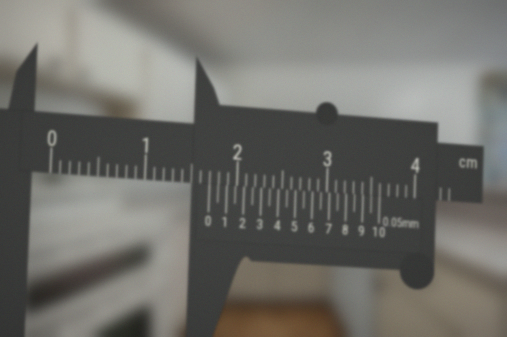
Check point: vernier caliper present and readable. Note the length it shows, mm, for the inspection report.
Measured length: 17.0 mm
